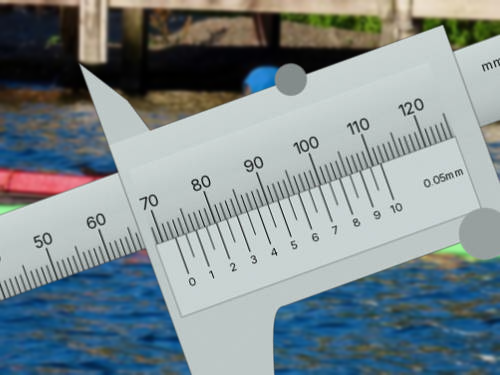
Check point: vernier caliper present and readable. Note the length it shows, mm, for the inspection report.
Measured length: 72.4 mm
